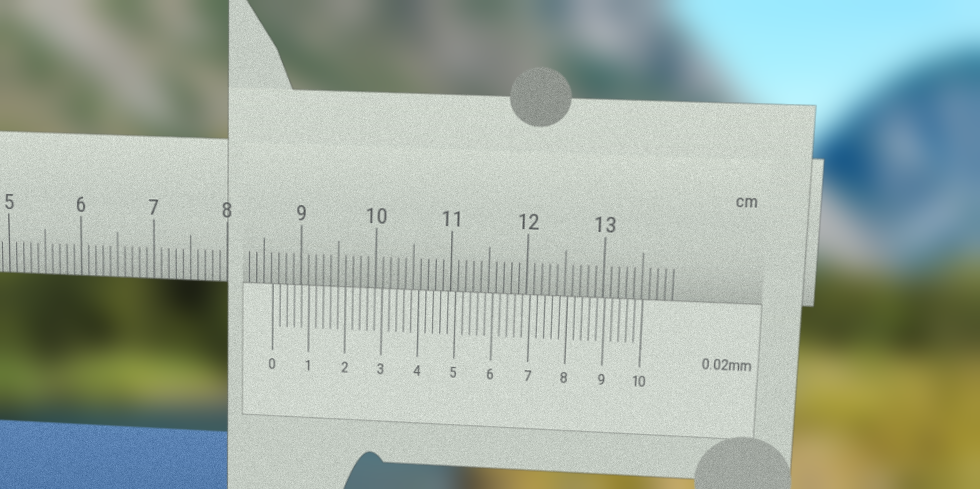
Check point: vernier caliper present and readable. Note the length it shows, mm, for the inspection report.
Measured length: 86.2 mm
